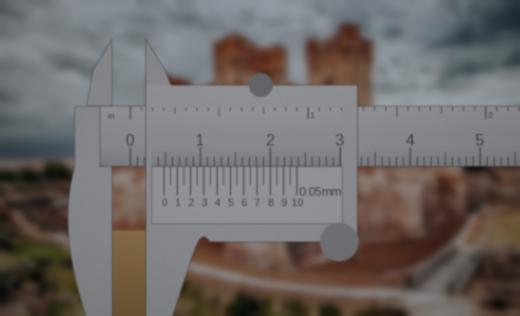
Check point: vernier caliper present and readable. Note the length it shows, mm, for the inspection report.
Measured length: 4.8 mm
